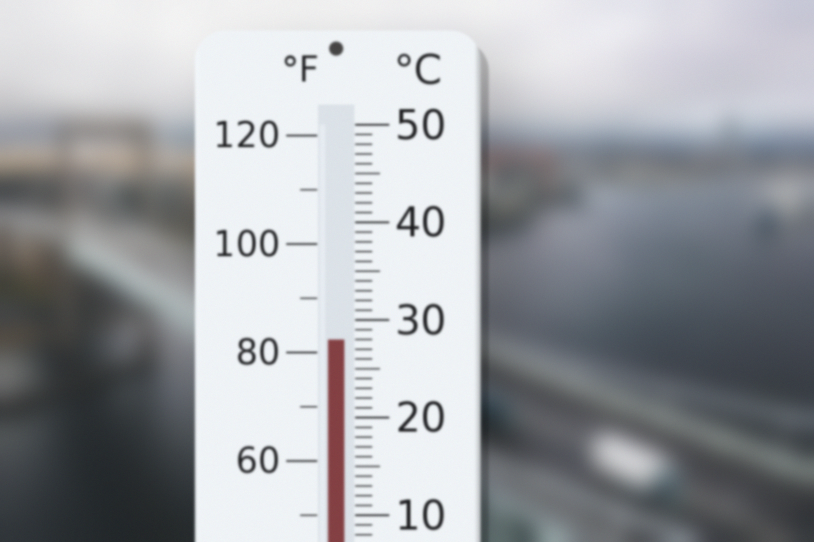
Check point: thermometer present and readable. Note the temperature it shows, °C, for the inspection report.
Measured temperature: 28 °C
